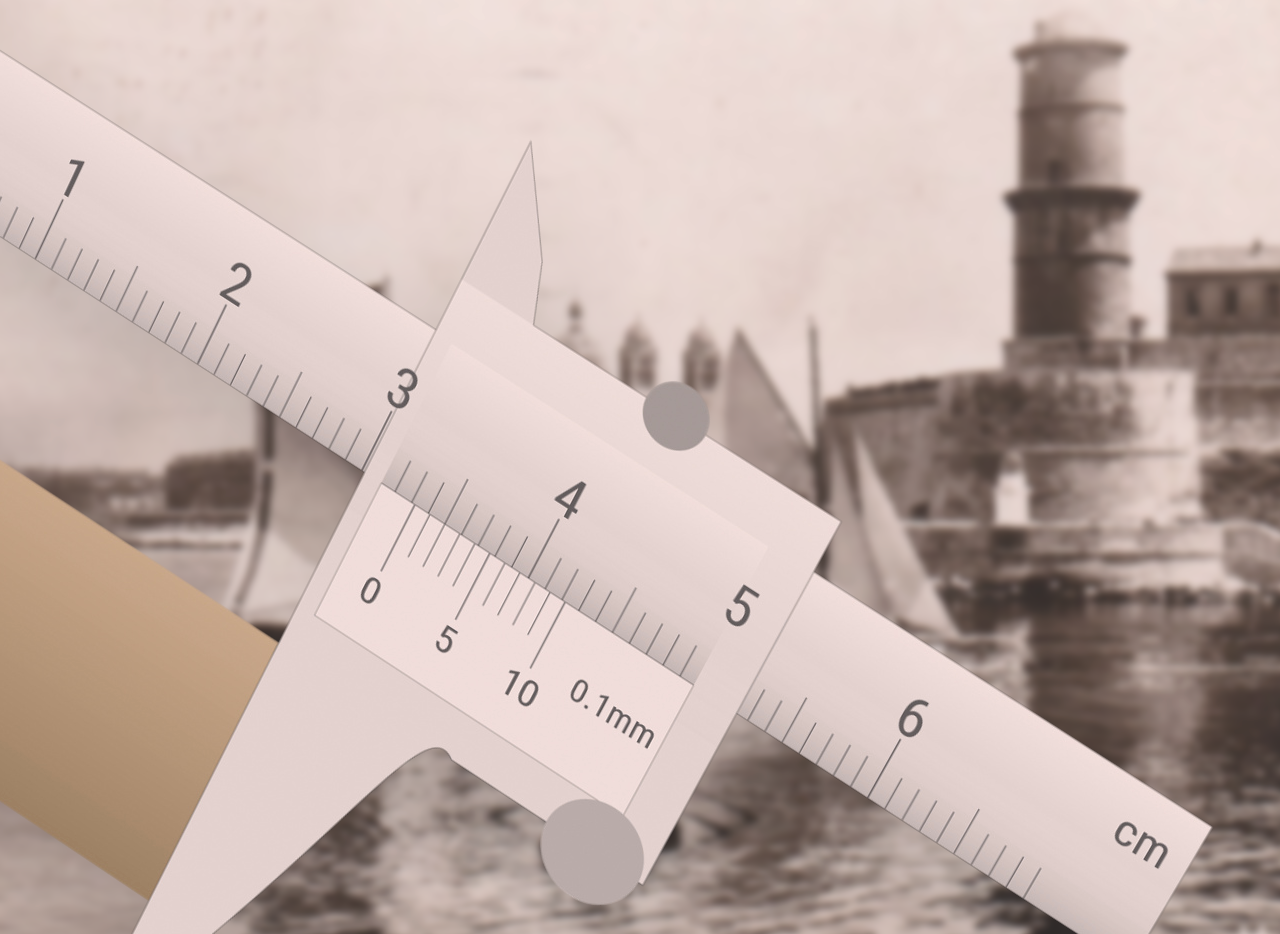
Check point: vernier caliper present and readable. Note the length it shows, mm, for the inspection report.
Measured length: 33.2 mm
